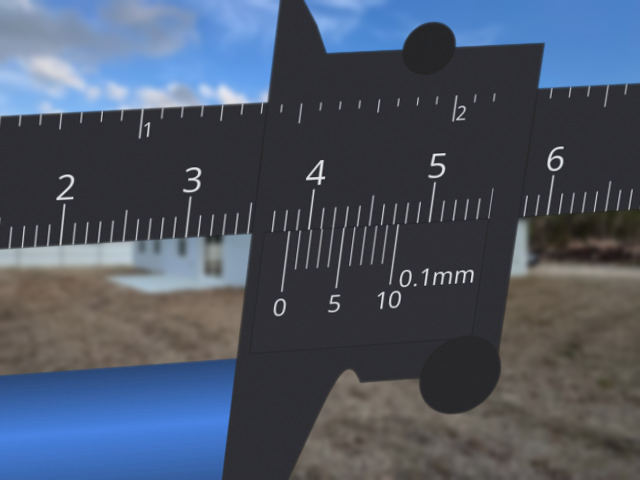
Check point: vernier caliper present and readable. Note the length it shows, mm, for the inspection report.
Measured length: 38.4 mm
